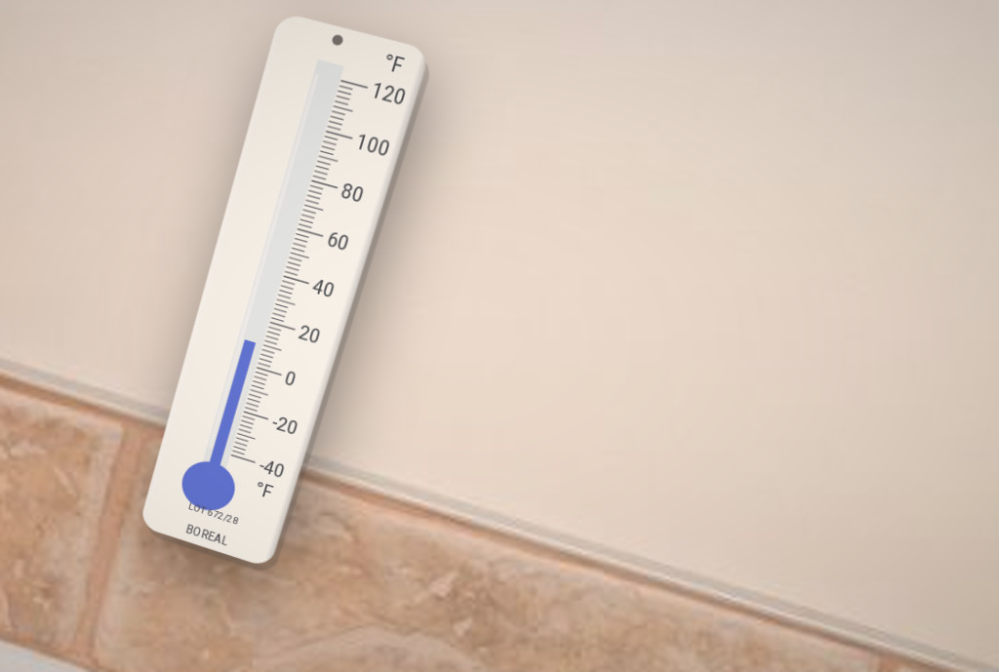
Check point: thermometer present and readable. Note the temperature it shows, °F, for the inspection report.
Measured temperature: 10 °F
